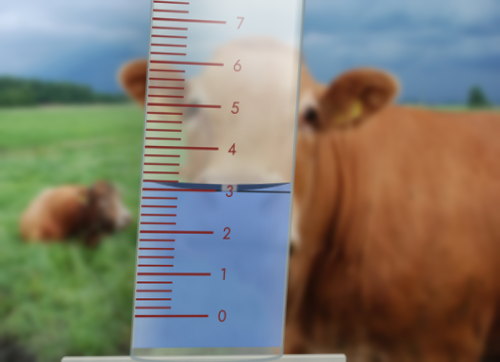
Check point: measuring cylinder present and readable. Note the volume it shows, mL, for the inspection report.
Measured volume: 3 mL
